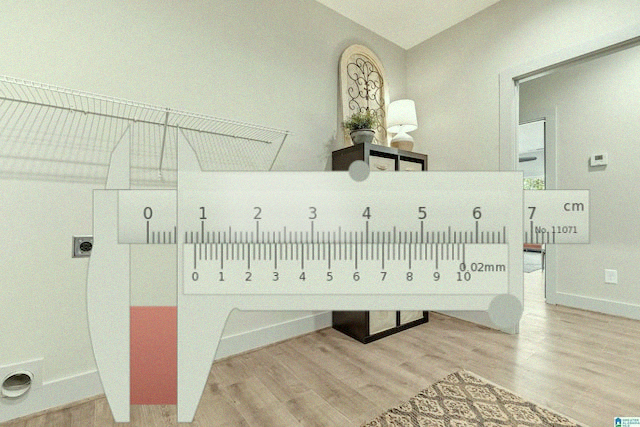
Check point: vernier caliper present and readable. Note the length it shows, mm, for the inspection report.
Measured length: 8.6 mm
